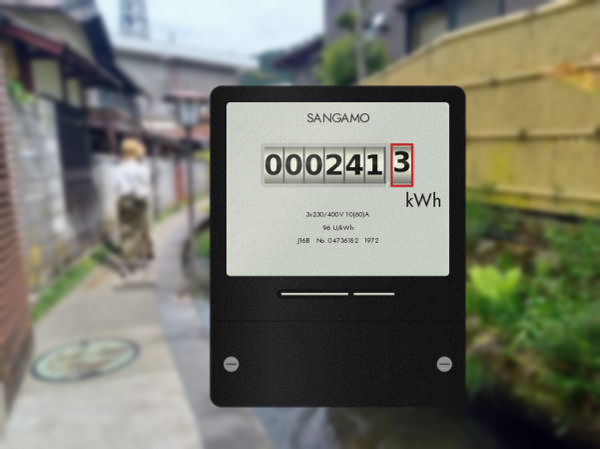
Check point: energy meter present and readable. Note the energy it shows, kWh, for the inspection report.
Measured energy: 241.3 kWh
